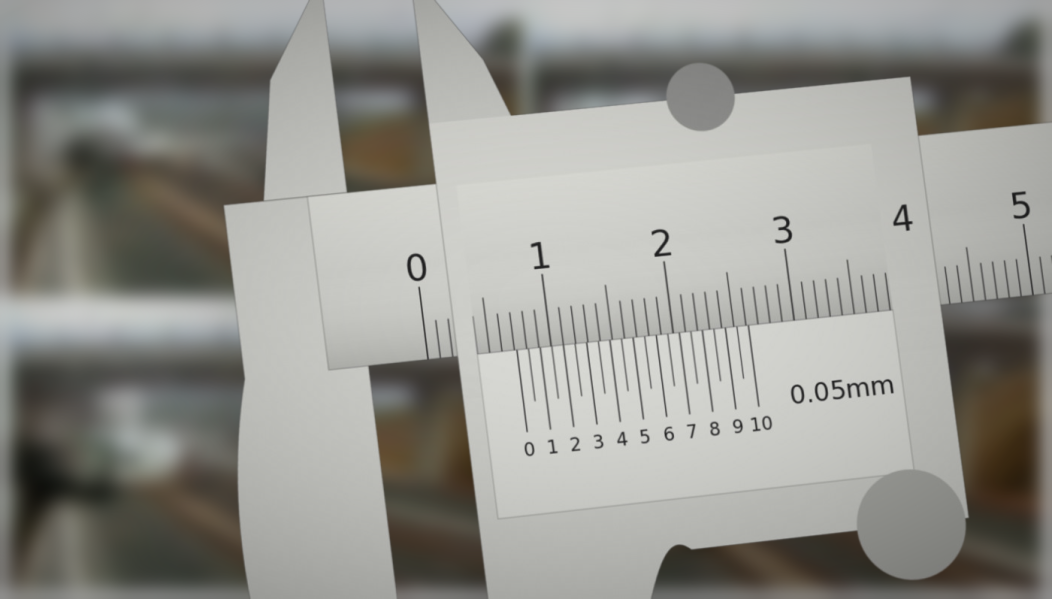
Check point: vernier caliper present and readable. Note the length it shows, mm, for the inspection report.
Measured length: 7.2 mm
